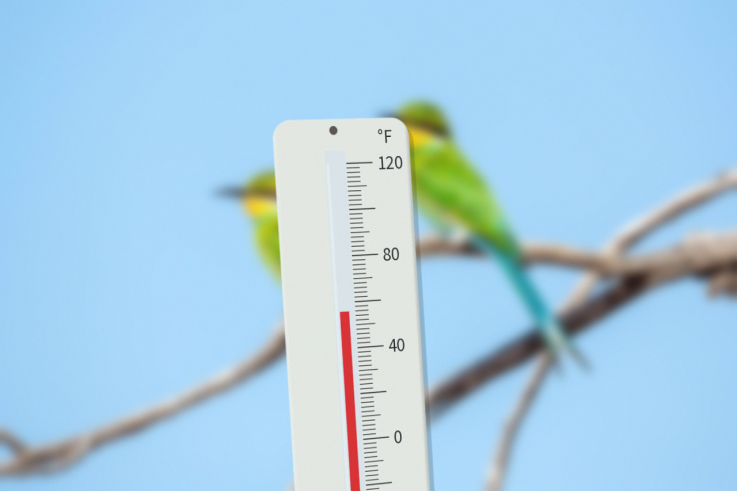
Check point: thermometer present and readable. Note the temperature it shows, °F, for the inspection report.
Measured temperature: 56 °F
